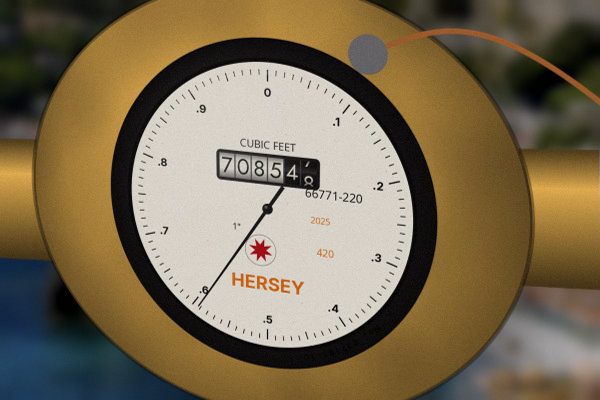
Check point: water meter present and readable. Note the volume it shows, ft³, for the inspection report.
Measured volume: 708547.59 ft³
